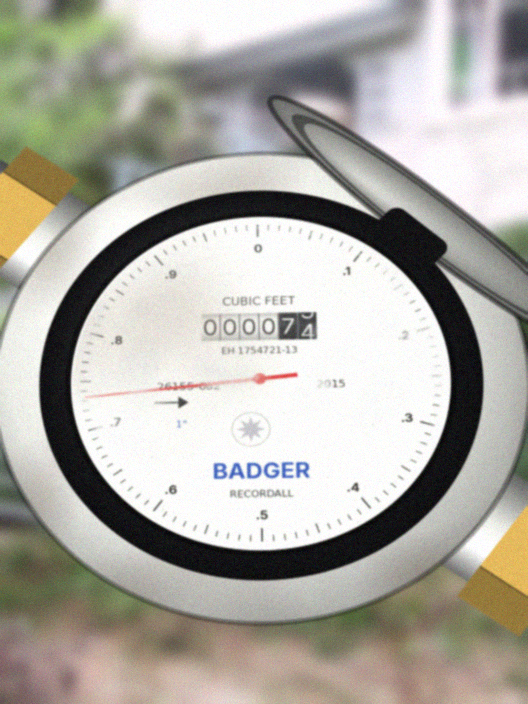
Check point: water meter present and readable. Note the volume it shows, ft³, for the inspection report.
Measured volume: 73.73 ft³
